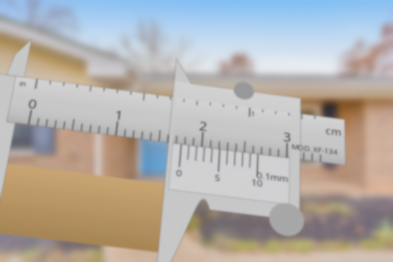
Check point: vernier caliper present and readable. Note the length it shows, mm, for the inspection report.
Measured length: 17.6 mm
